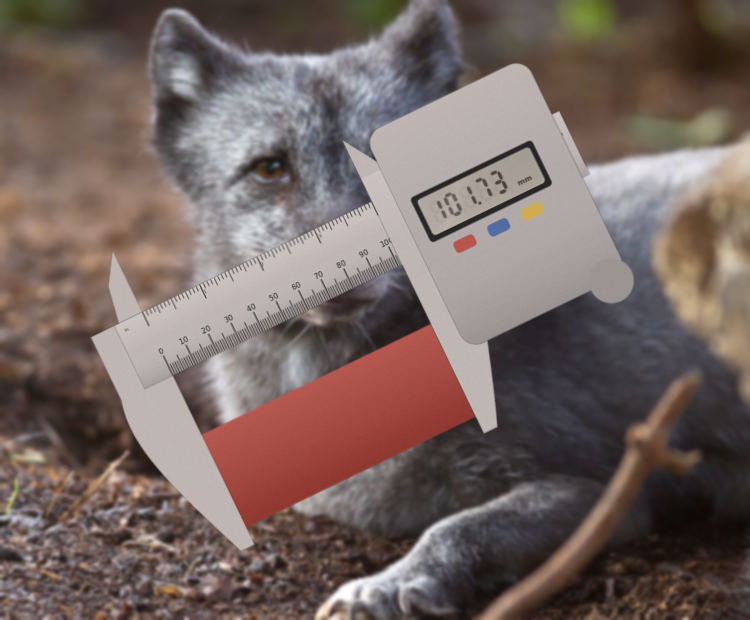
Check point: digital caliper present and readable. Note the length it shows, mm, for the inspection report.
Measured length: 101.73 mm
